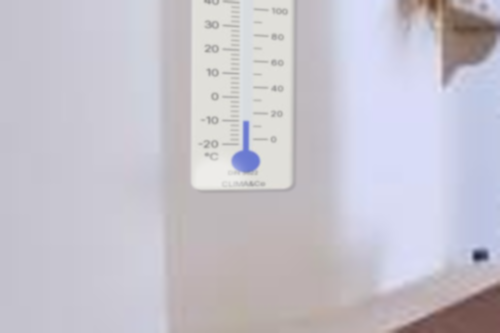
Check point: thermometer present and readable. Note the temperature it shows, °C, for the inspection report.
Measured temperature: -10 °C
